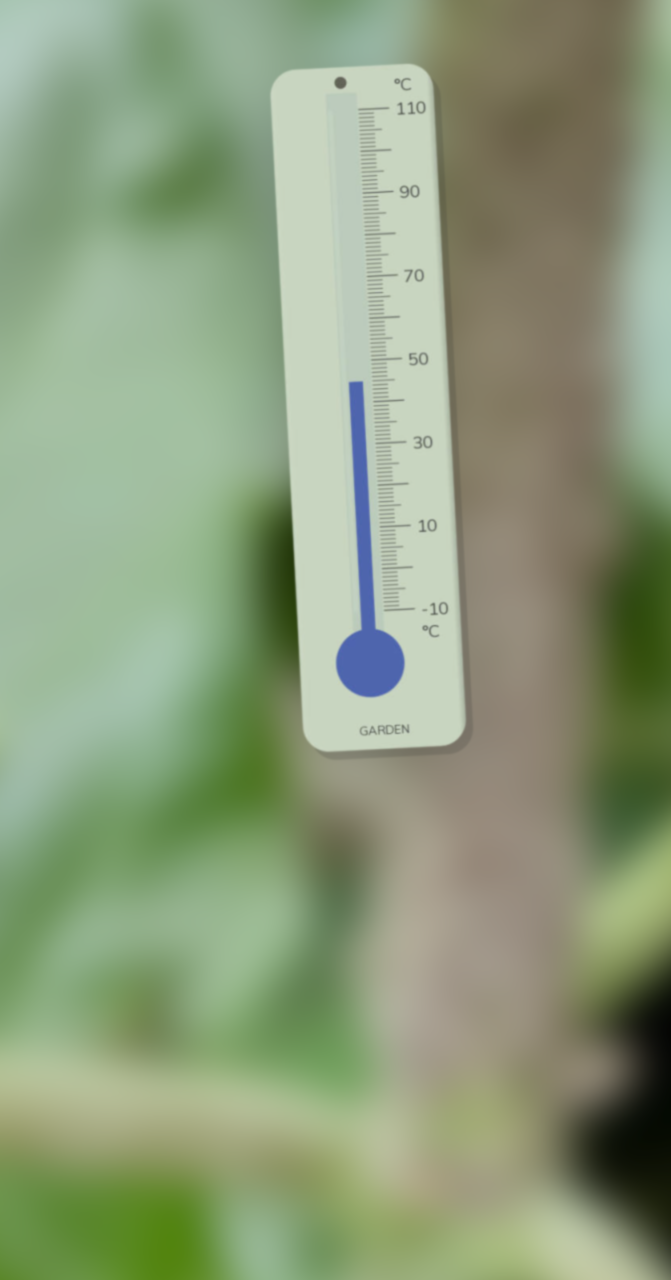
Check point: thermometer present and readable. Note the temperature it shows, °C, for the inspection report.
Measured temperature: 45 °C
